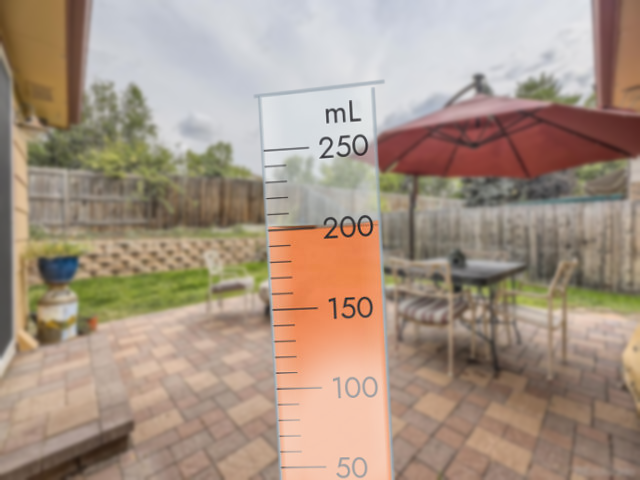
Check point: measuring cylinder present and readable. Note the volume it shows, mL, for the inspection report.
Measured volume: 200 mL
